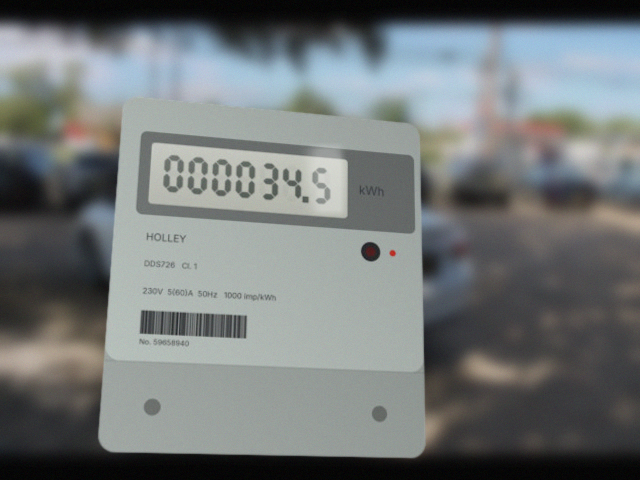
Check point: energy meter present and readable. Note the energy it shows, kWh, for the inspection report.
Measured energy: 34.5 kWh
